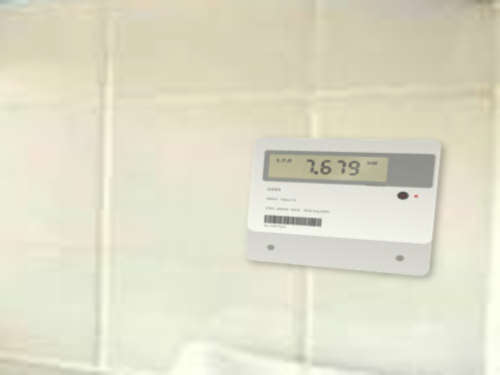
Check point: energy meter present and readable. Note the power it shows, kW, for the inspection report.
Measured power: 7.679 kW
